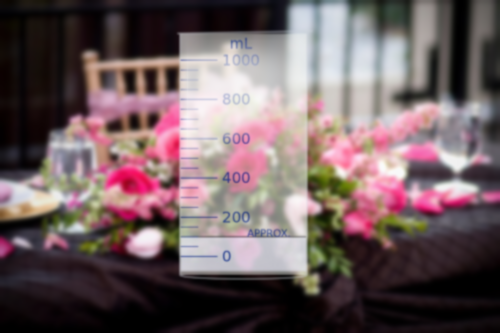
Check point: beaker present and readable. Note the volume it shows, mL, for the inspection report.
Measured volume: 100 mL
